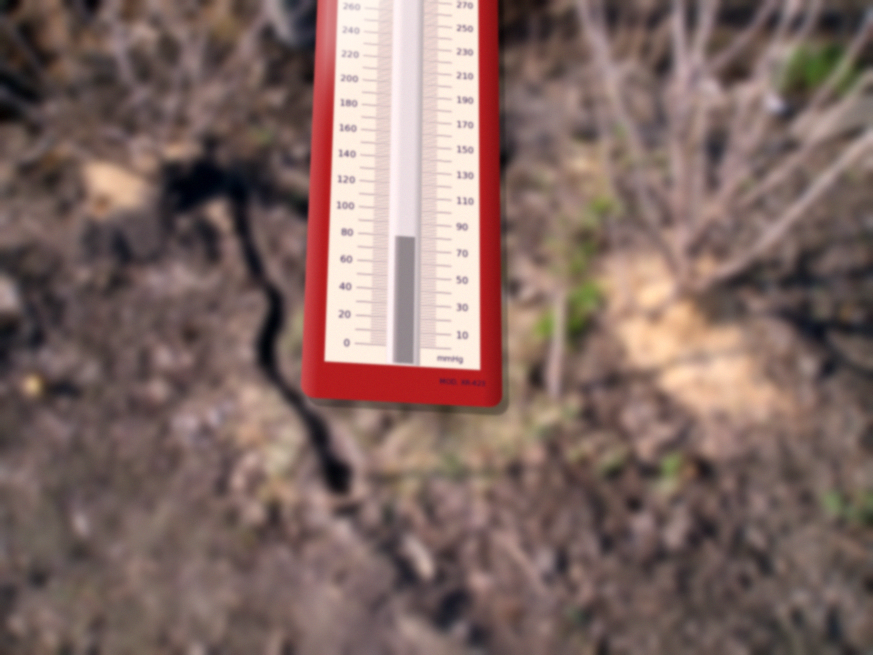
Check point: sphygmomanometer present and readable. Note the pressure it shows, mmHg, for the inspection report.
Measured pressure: 80 mmHg
